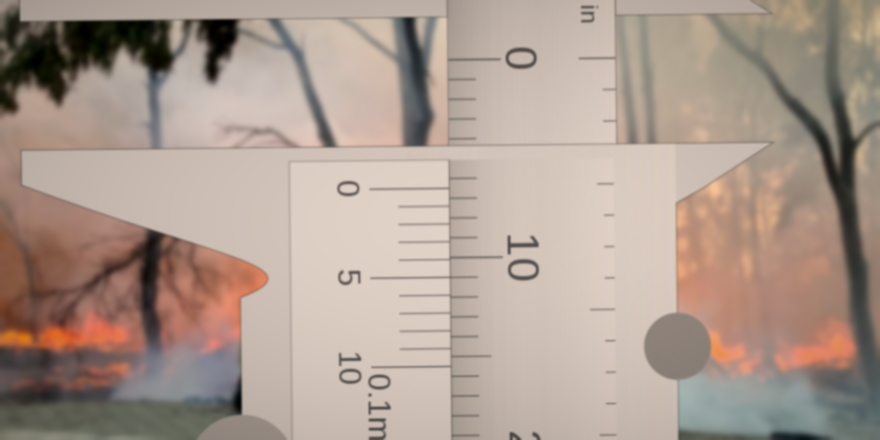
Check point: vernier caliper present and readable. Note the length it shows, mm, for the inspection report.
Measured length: 6.5 mm
